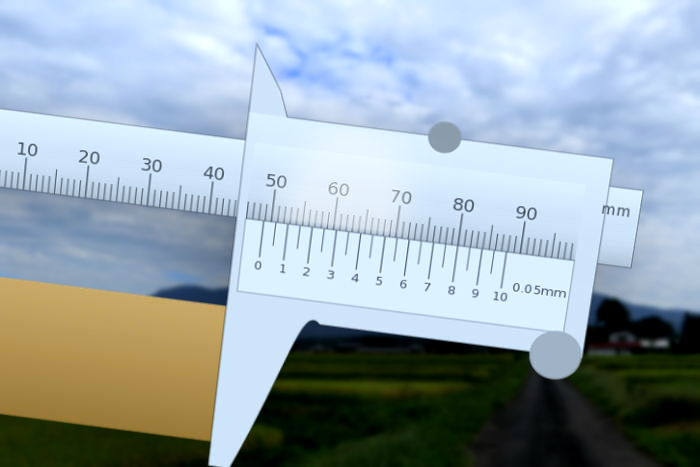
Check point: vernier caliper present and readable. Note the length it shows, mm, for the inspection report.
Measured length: 48.8 mm
